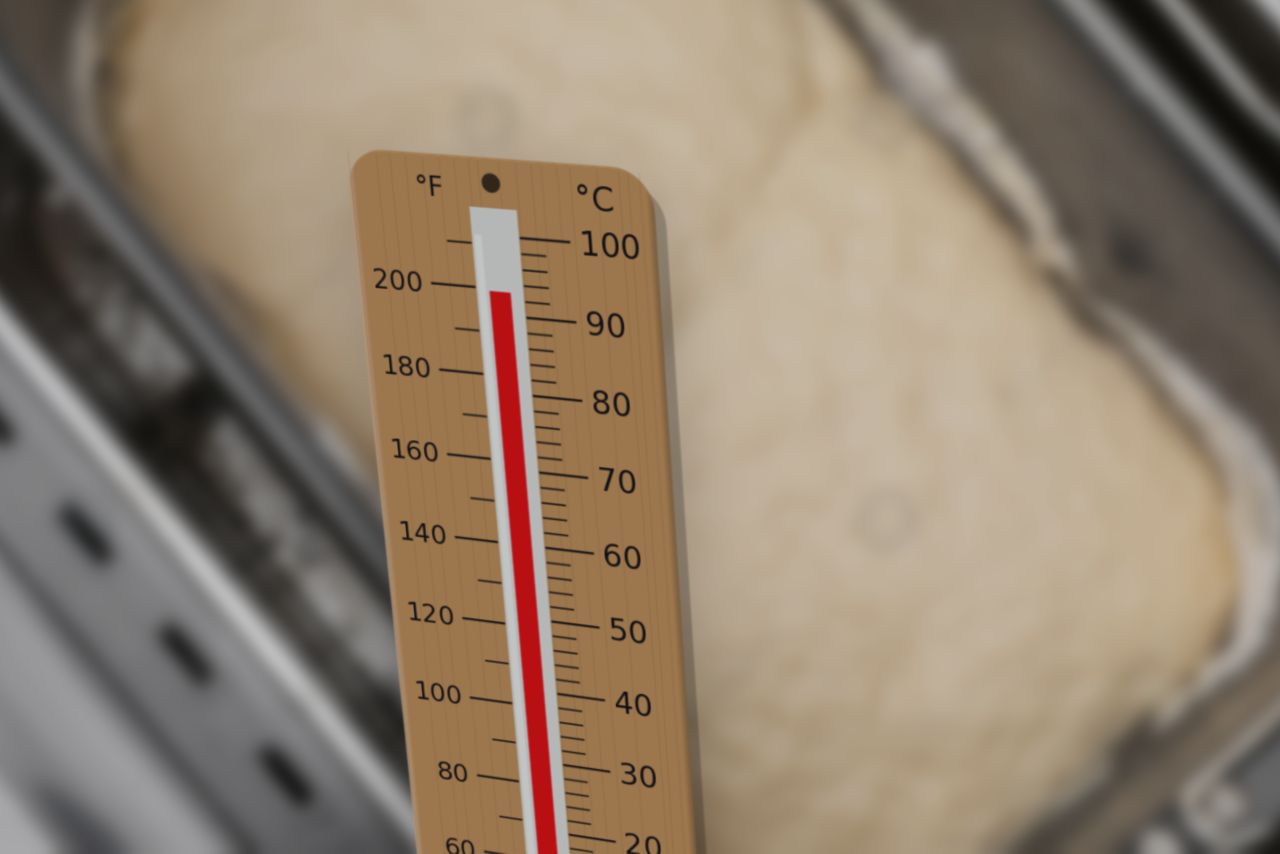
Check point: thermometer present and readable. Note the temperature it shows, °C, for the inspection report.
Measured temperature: 93 °C
